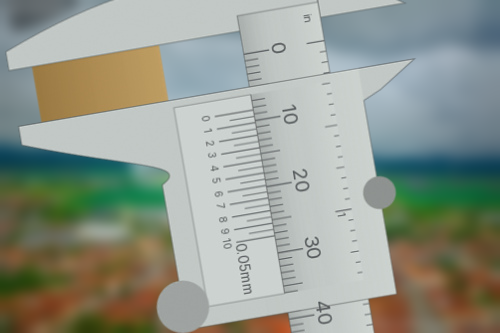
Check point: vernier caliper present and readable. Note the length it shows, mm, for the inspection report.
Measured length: 8.4 mm
